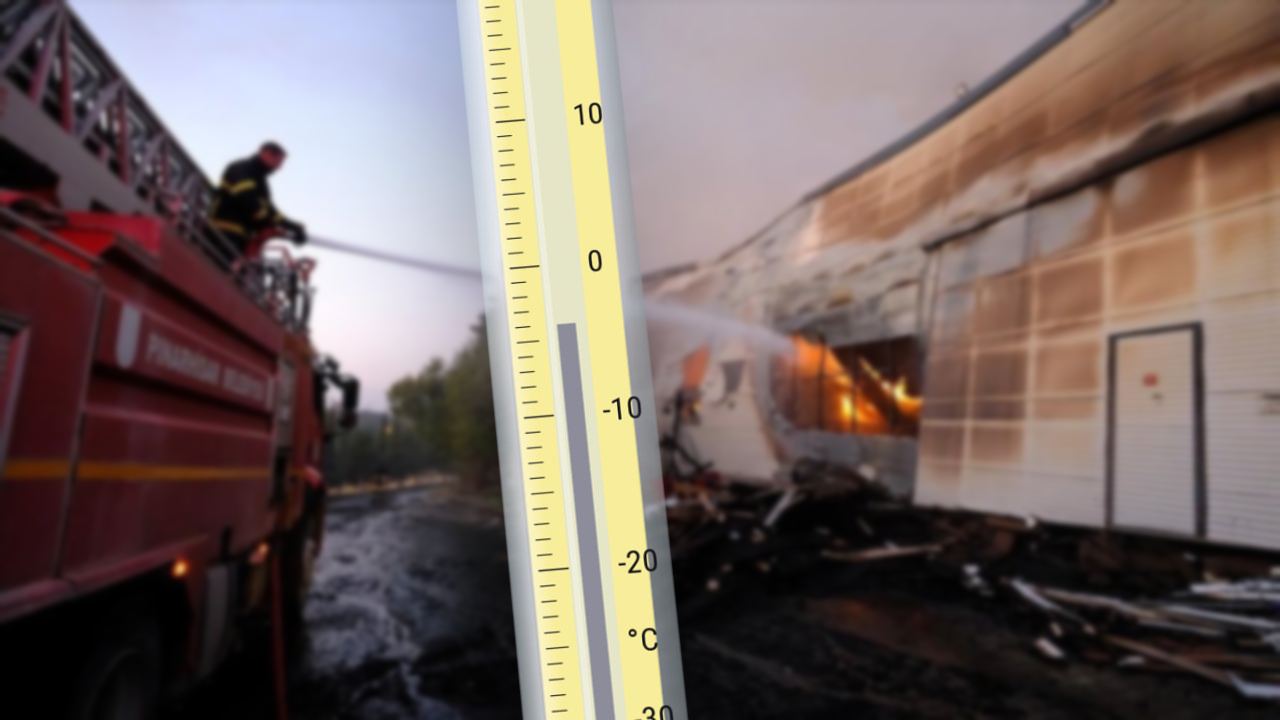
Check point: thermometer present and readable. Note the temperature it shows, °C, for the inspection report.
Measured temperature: -4 °C
